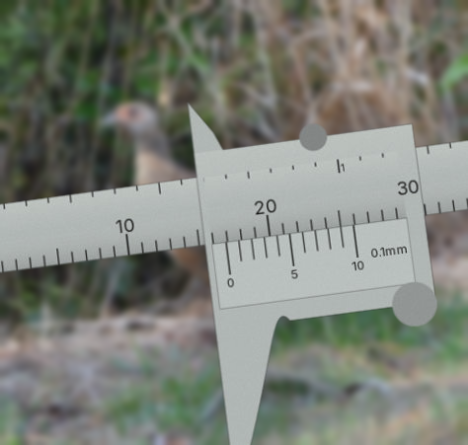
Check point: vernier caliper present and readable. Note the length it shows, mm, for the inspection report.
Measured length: 16.9 mm
